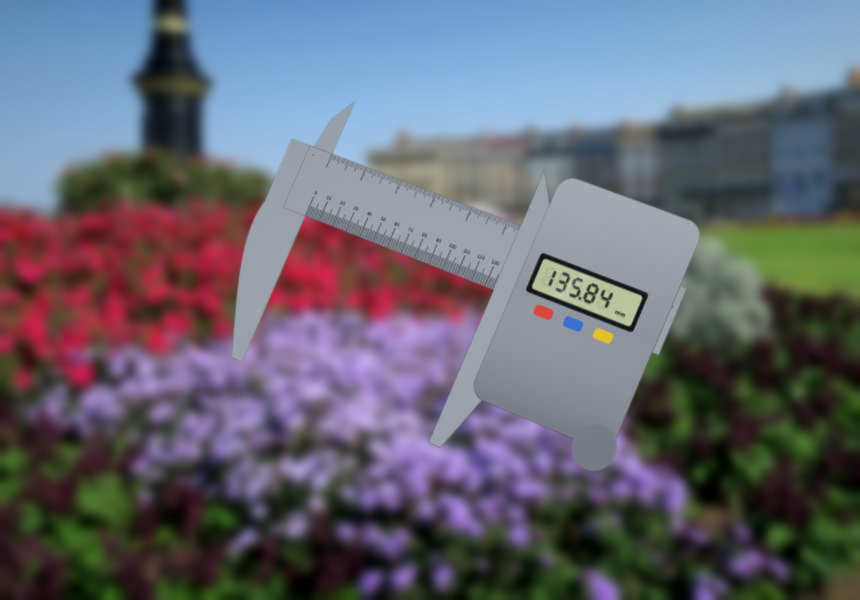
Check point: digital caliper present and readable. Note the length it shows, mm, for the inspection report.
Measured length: 135.84 mm
